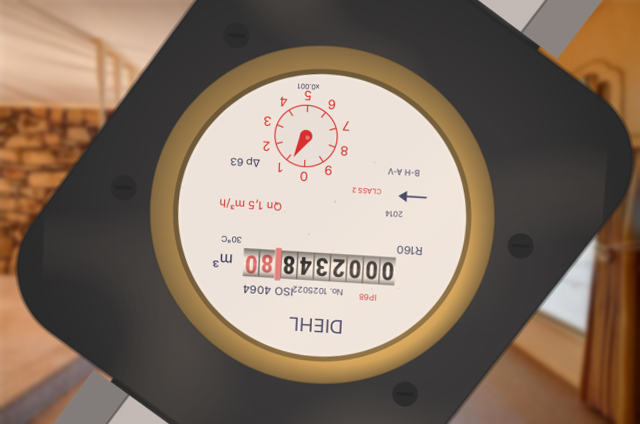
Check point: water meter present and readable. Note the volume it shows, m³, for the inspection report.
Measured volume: 2348.800 m³
